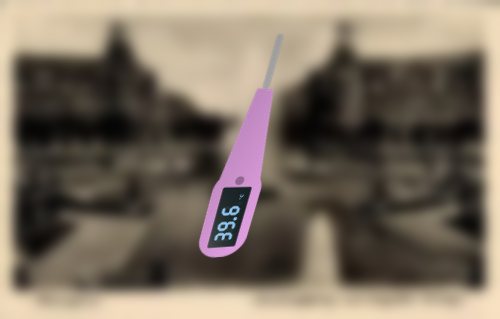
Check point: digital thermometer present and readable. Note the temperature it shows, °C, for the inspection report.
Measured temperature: 39.6 °C
